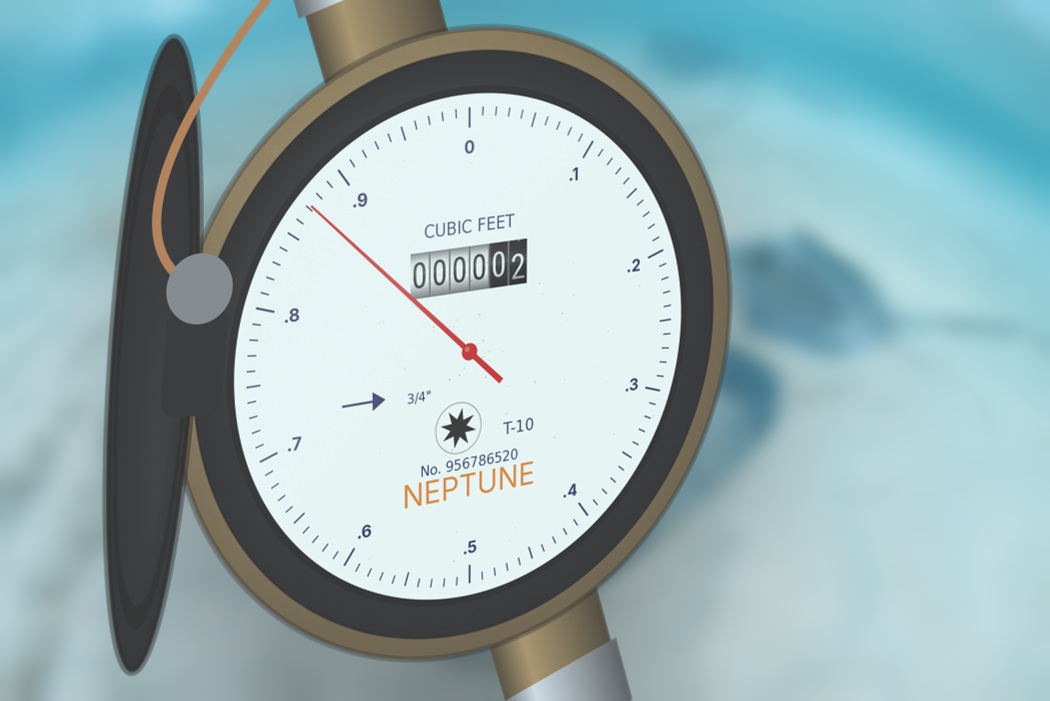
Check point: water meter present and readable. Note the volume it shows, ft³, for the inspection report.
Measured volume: 1.87 ft³
